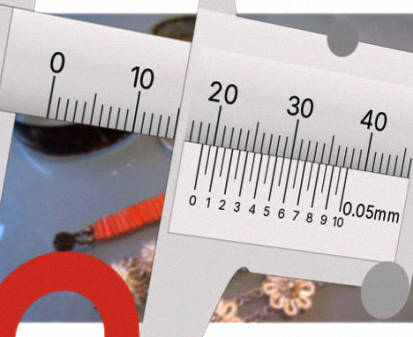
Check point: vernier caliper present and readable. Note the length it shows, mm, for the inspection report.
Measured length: 18.6 mm
